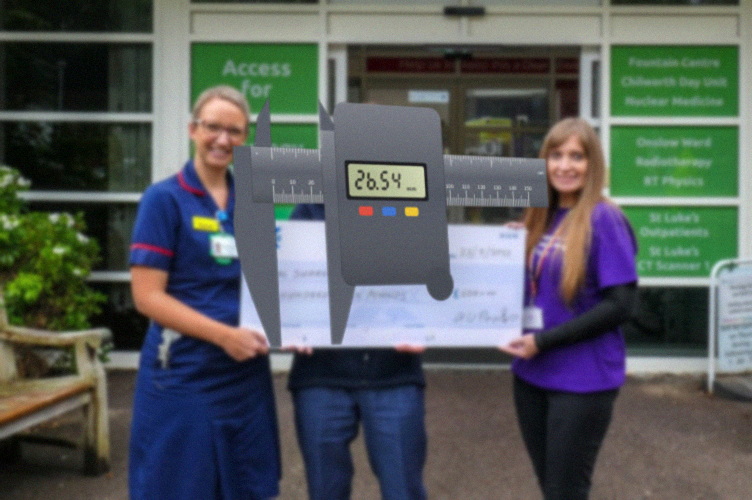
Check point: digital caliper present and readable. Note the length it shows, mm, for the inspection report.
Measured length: 26.54 mm
